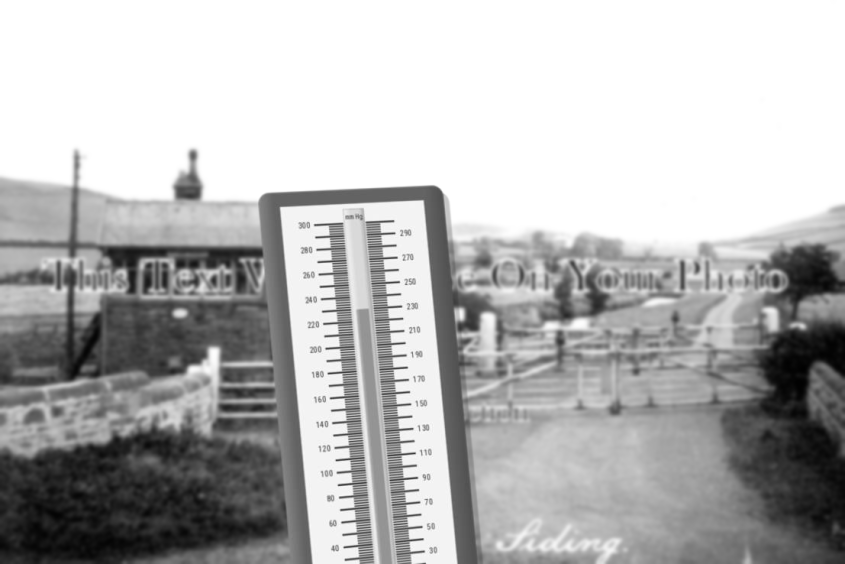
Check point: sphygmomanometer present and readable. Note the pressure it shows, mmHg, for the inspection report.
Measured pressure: 230 mmHg
